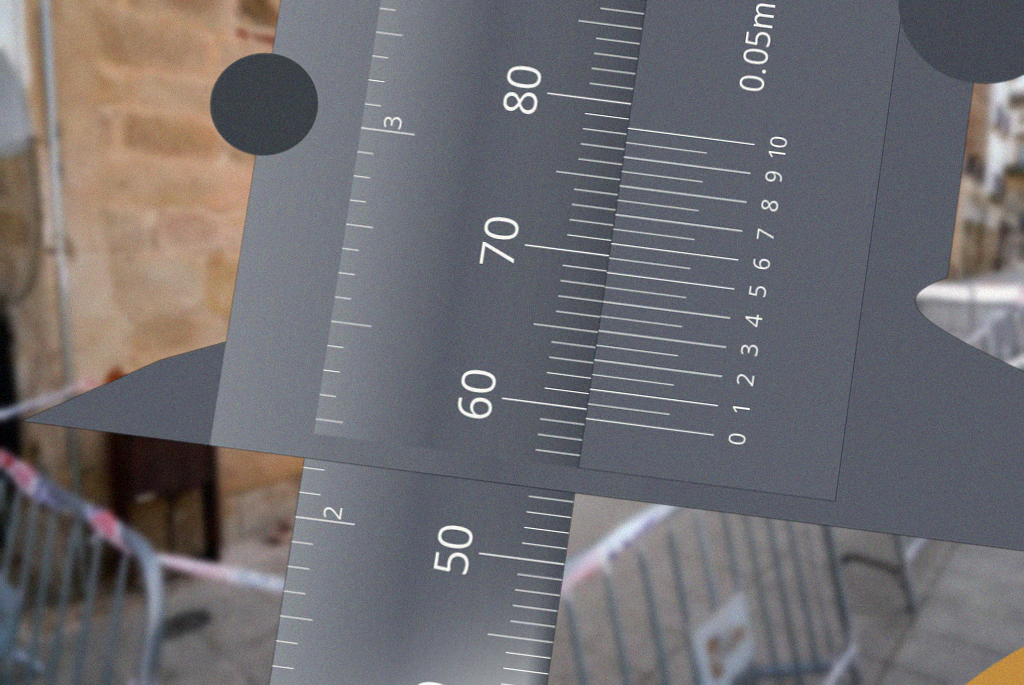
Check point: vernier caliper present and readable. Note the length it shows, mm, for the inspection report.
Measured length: 59.4 mm
